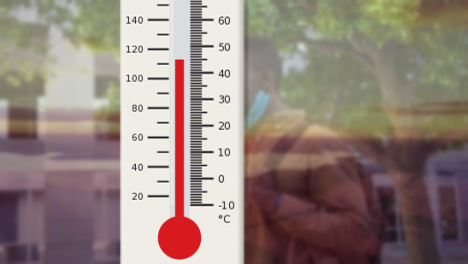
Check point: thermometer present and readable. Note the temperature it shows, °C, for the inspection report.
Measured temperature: 45 °C
